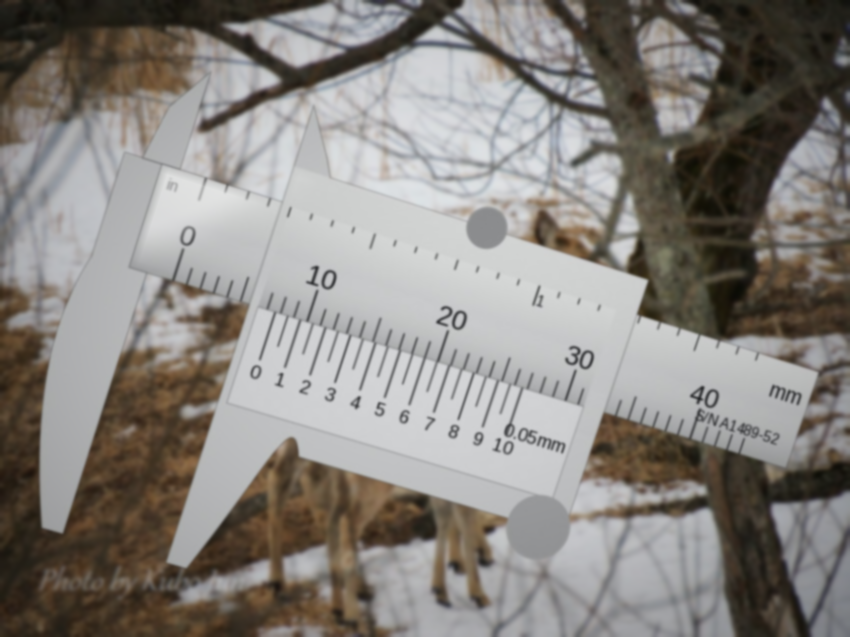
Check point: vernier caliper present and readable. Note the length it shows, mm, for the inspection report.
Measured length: 7.6 mm
